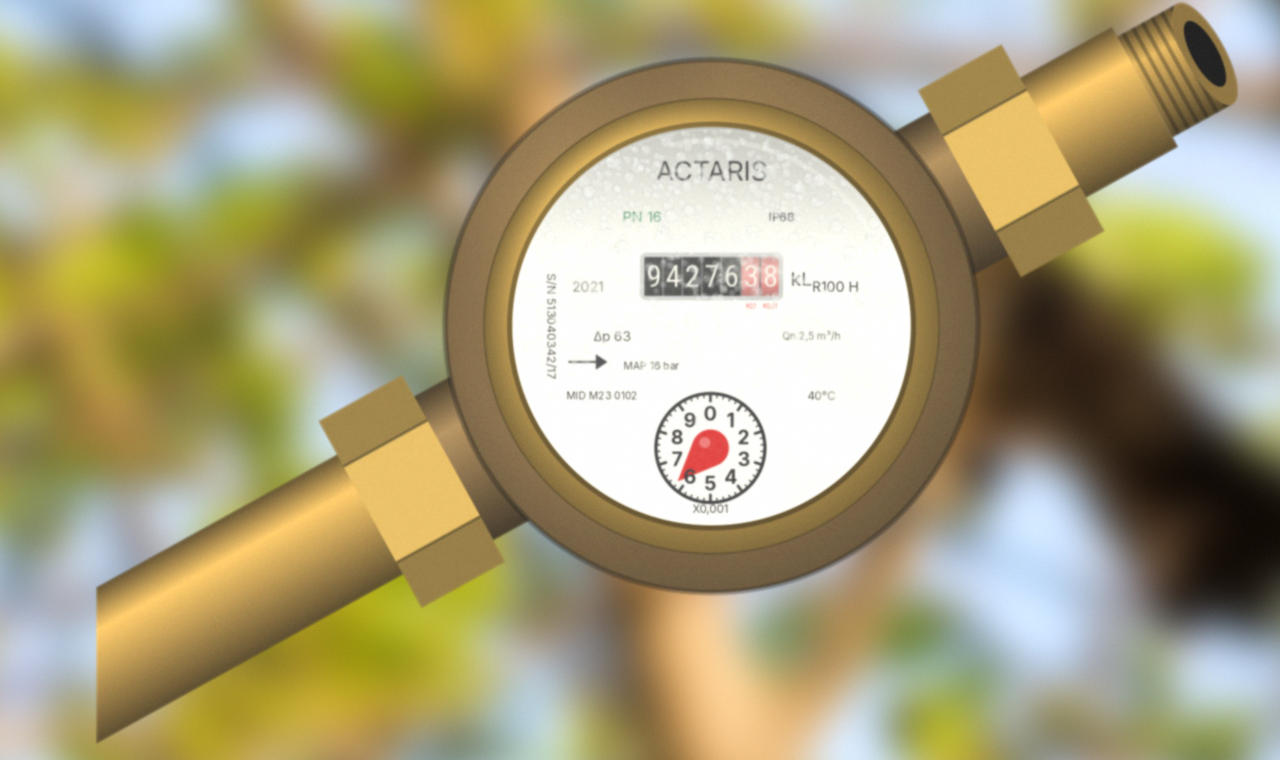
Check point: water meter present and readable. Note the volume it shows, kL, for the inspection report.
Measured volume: 94276.386 kL
